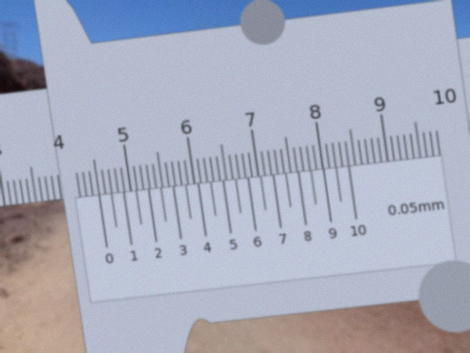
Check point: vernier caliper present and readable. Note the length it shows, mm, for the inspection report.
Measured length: 45.0 mm
